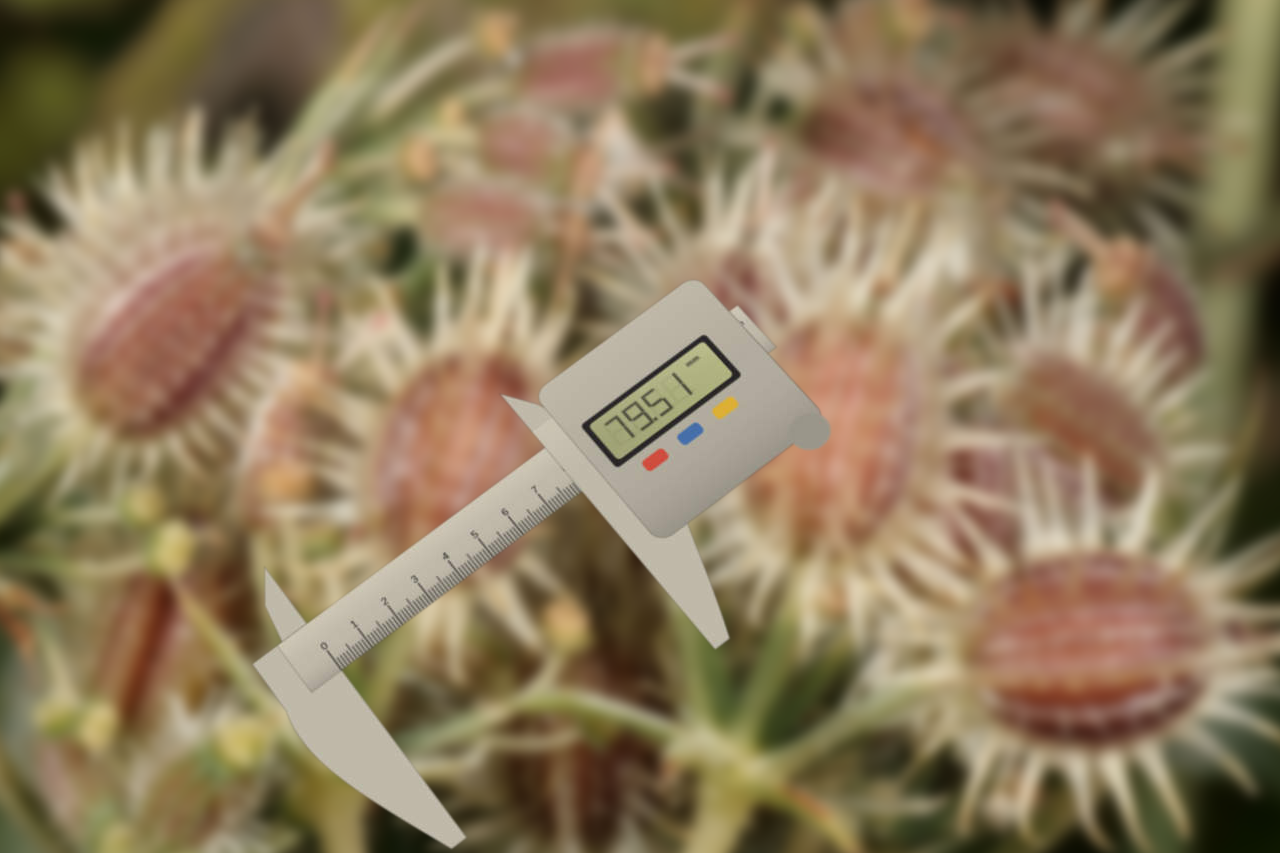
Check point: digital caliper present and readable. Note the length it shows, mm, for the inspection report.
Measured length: 79.51 mm
